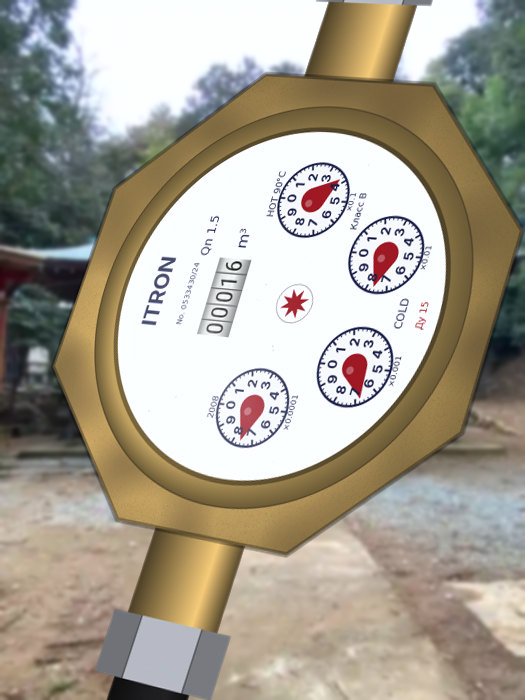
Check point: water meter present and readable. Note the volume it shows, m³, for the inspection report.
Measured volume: 16.3767 m³
